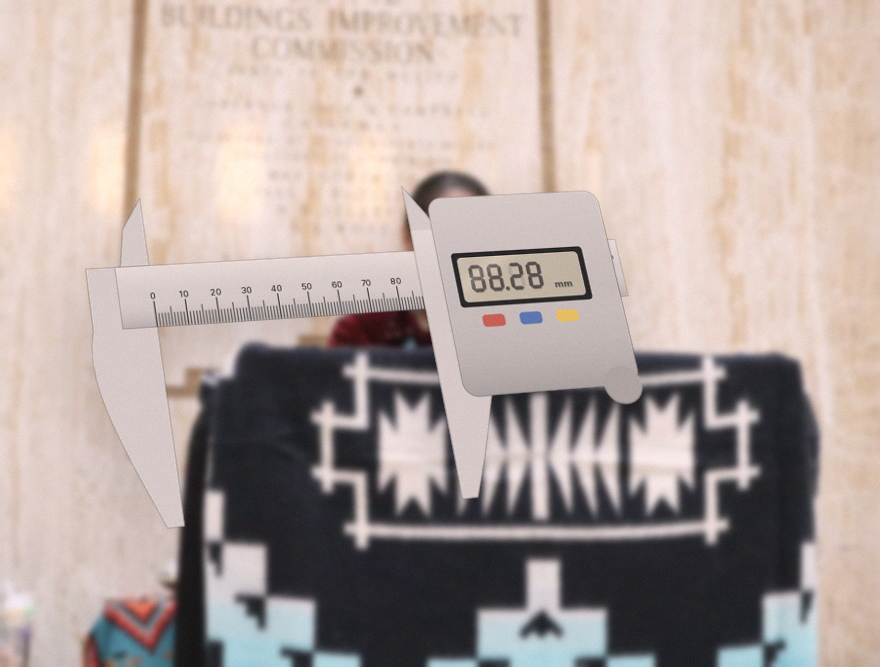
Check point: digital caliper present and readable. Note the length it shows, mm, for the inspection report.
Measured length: 88.28 mm
